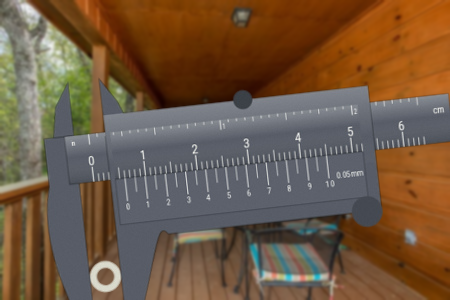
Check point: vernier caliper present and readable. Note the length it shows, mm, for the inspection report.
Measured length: 6.0 mm
